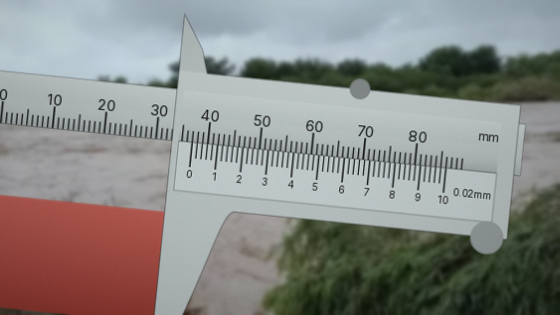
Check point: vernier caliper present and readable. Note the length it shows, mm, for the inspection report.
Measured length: 37.0 mm
